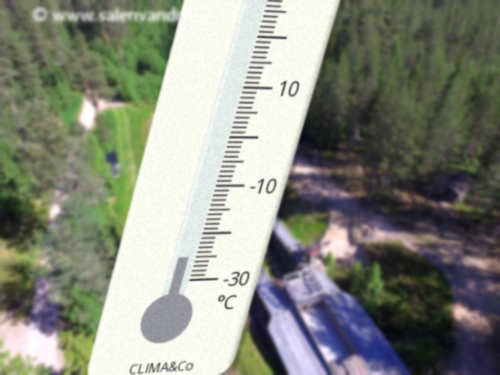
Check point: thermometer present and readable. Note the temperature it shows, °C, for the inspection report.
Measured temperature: -25 °C
